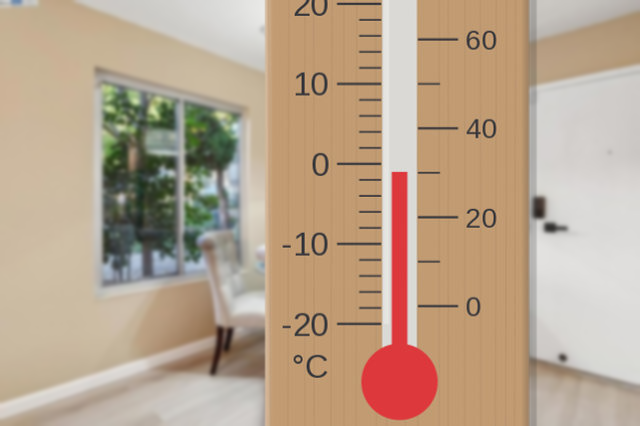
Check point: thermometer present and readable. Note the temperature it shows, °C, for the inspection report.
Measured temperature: -1 °C
